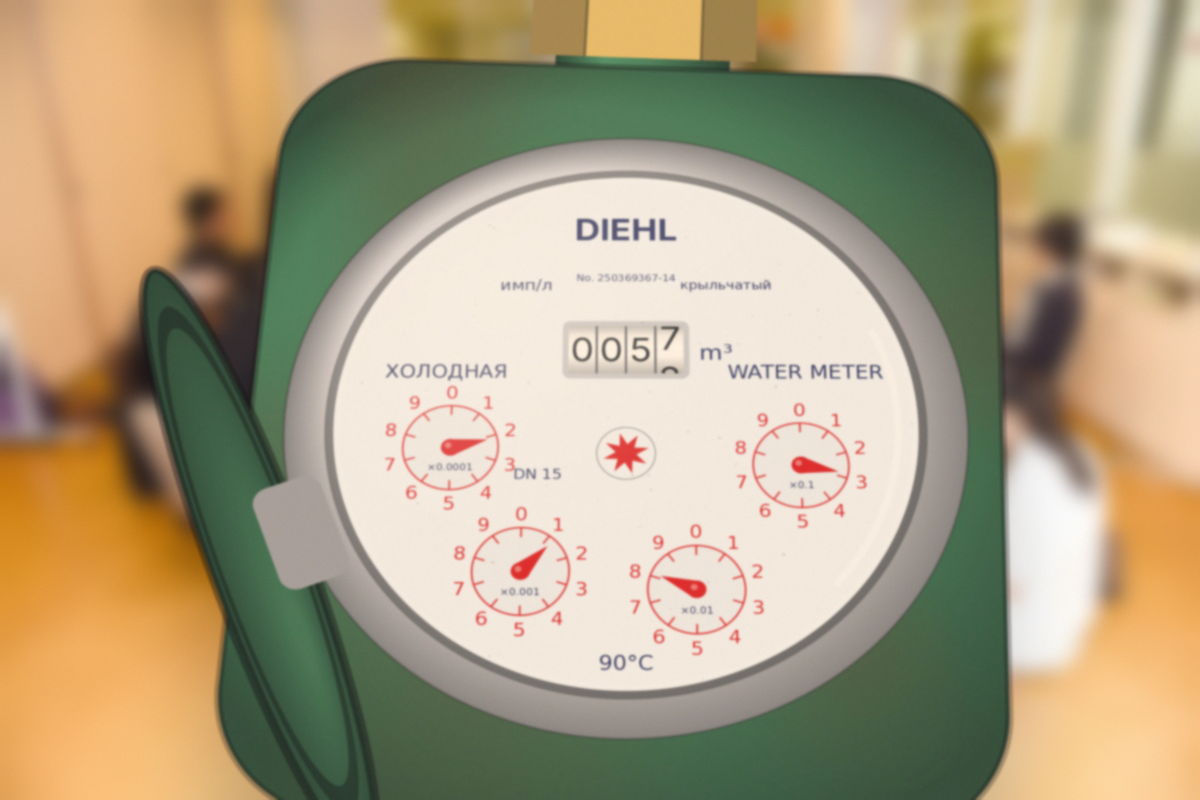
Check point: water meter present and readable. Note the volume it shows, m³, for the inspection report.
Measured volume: 57.2812 m³
